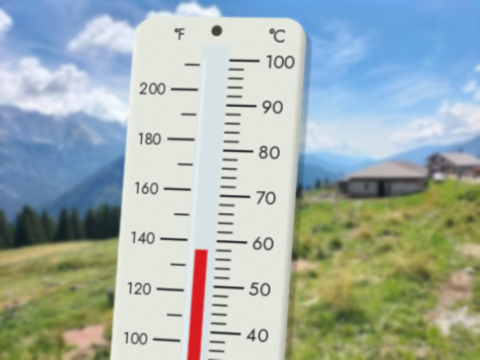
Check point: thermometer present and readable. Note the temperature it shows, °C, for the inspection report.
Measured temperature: 58 °C
